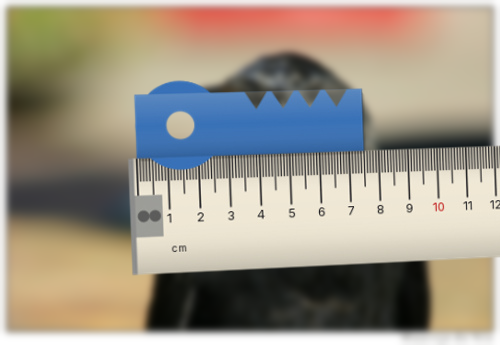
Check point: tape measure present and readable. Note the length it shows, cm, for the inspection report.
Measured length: 7.5 cm
